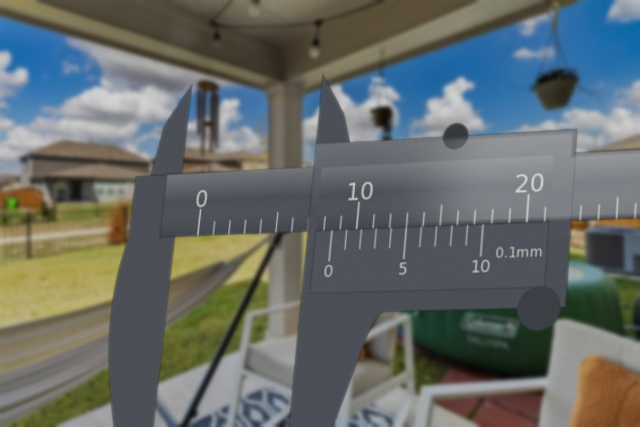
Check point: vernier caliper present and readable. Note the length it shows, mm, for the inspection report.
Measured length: 8.5 mm
